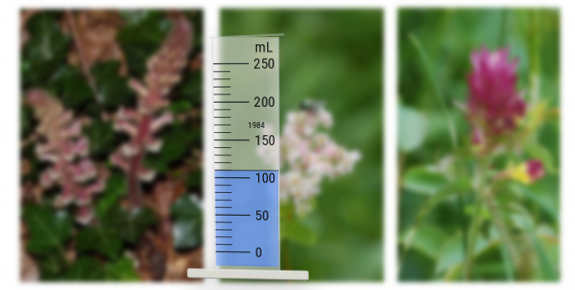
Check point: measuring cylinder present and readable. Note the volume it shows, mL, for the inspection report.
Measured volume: 110 mL
